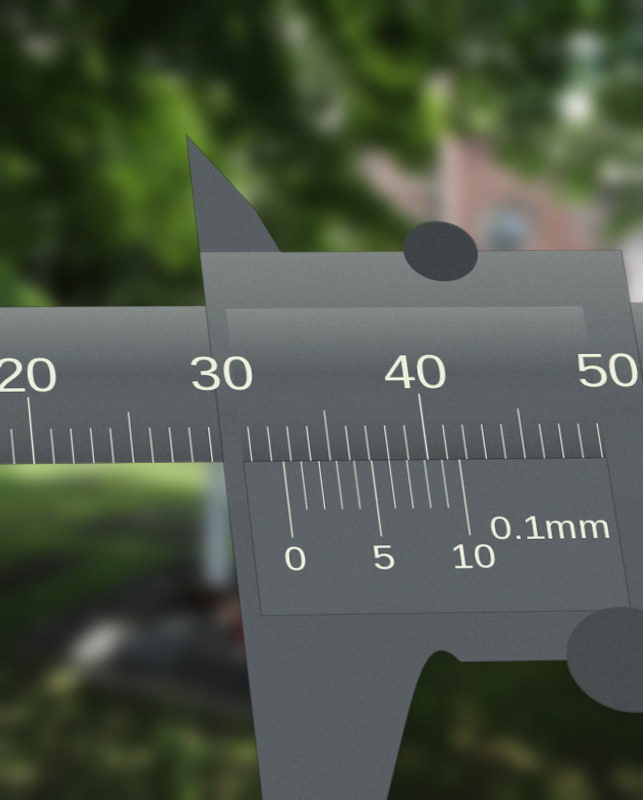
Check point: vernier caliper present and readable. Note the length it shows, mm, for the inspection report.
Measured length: 32.6 mm
